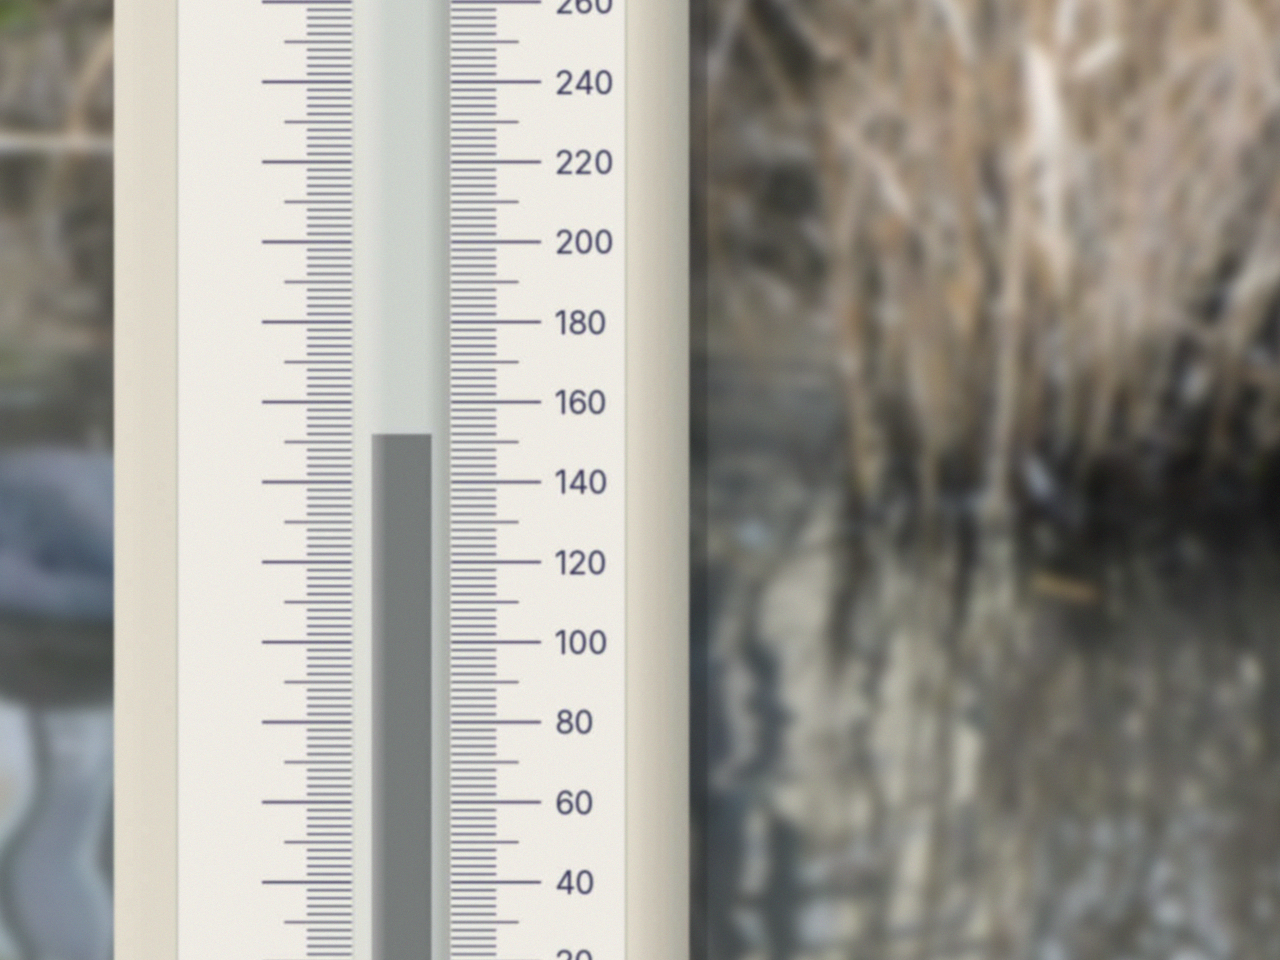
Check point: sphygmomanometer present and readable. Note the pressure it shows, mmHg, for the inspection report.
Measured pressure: 152 mmHg
